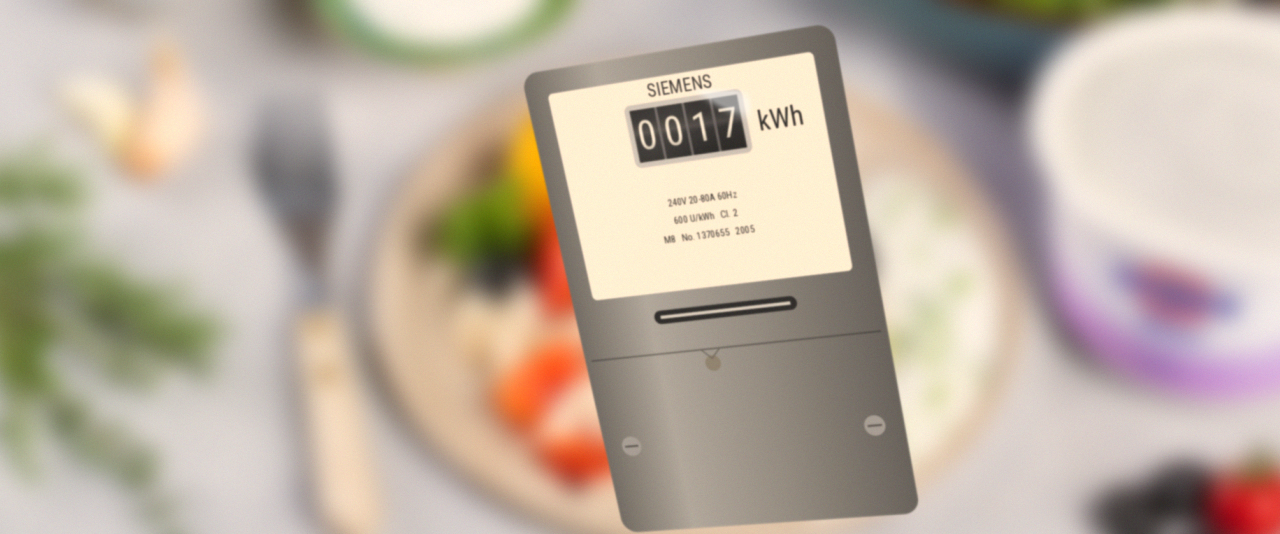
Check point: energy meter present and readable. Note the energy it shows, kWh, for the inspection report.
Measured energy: 17 kWh
